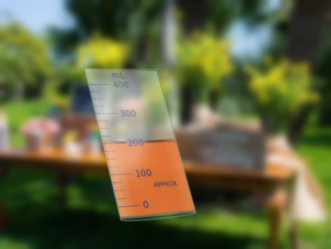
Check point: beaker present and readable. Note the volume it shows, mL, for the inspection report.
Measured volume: 200 mL
